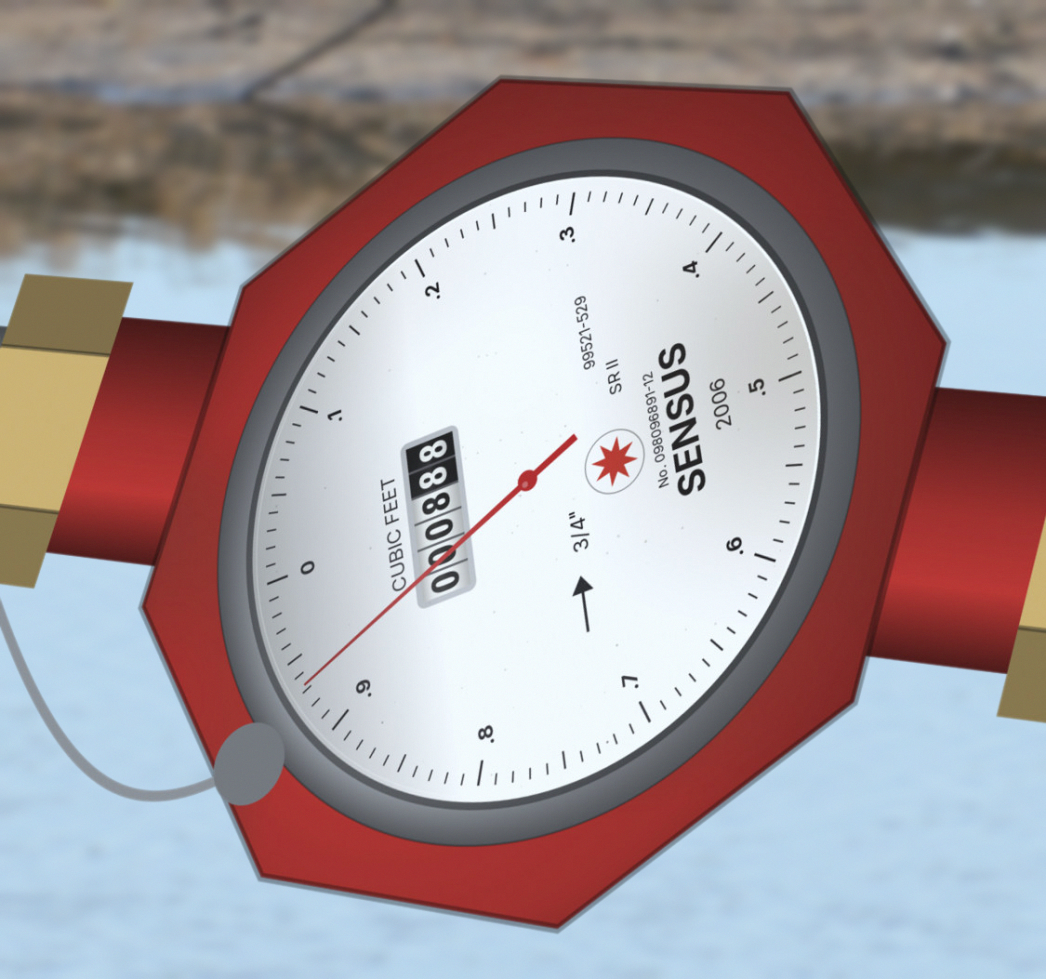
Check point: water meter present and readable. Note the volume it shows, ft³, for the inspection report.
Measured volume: 887.93 ft³
